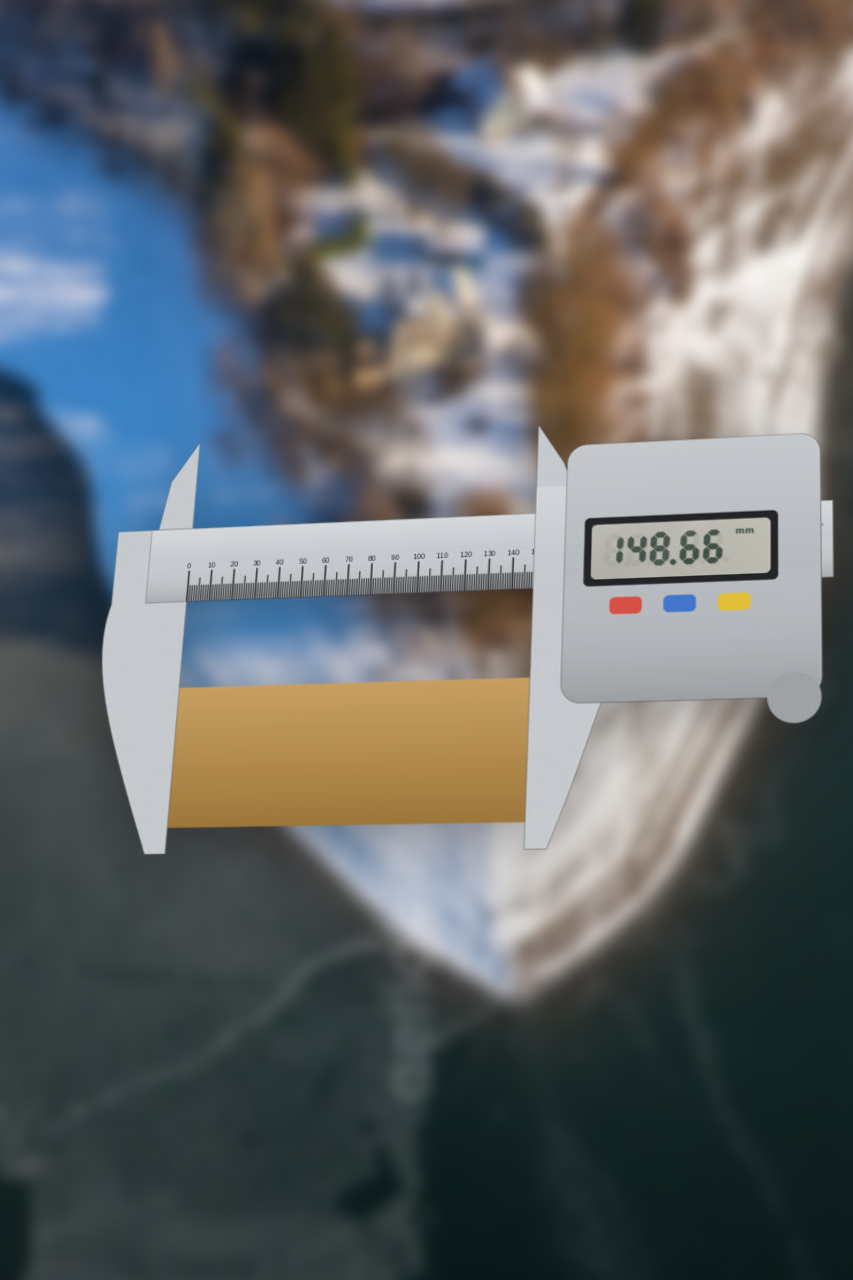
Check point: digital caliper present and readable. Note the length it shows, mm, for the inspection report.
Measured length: 148.66 mm
